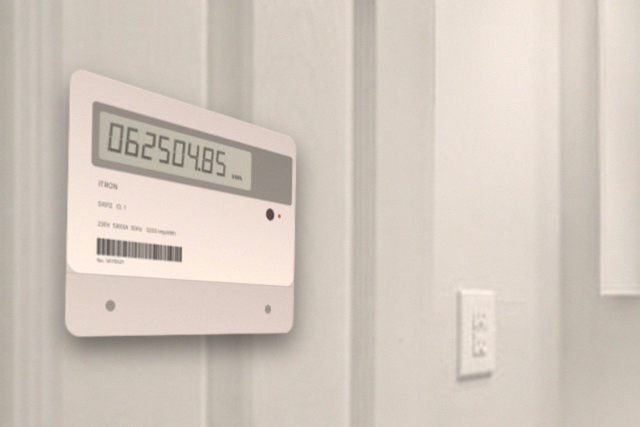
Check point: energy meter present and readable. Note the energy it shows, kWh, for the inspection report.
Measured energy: 62504.85 kWh
